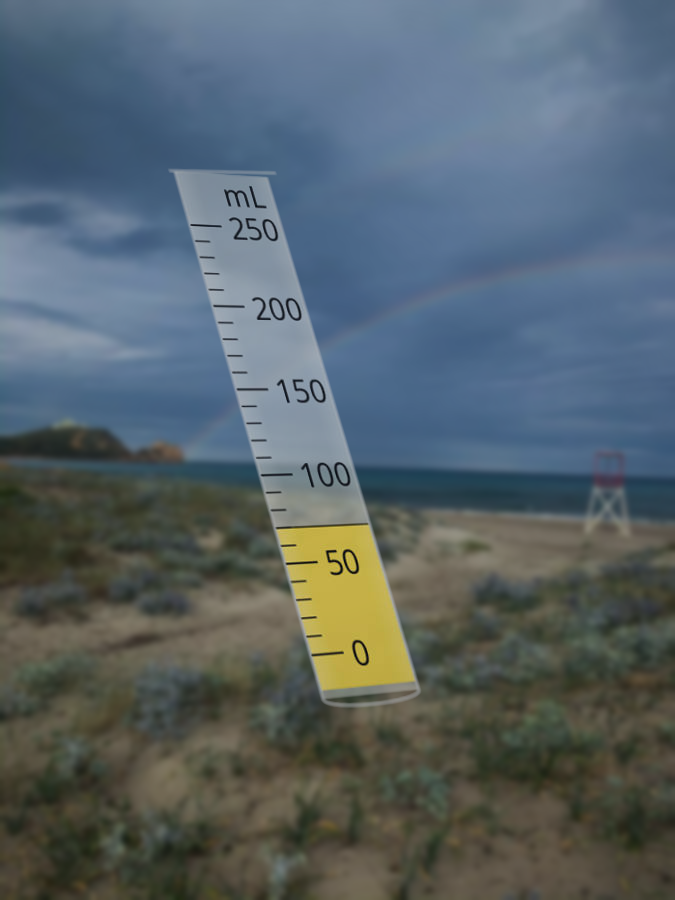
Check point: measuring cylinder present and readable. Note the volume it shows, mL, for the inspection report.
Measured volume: 70 mL
